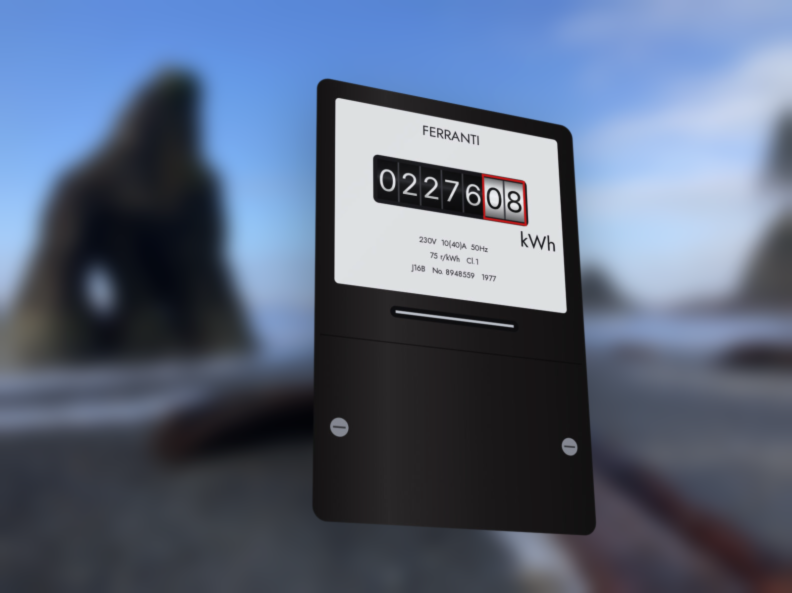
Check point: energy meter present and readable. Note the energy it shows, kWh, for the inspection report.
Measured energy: 2276.08 kWh
